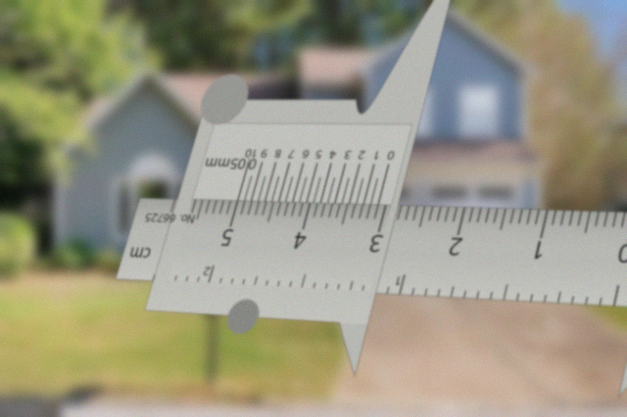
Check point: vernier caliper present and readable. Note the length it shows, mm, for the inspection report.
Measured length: 31.0 mm
